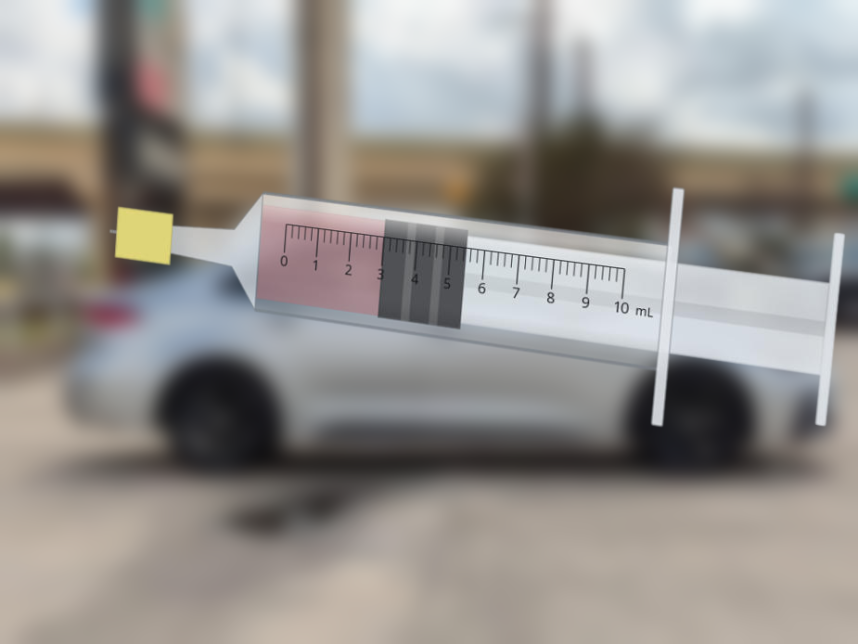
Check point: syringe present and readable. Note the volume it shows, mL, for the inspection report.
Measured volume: 3 mL
